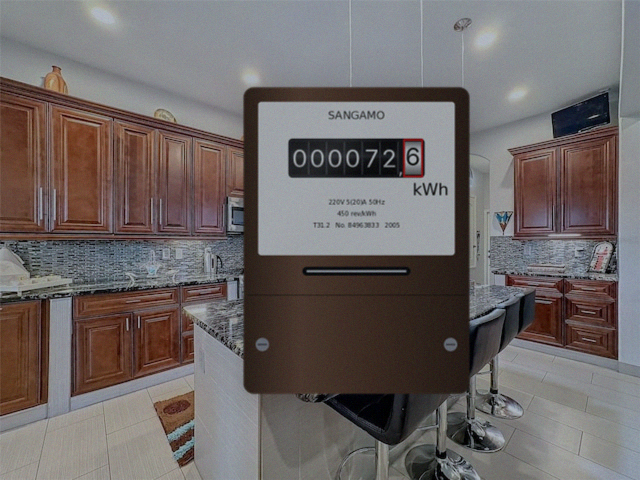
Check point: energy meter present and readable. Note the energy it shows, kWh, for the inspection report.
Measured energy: 72.6 kWh
